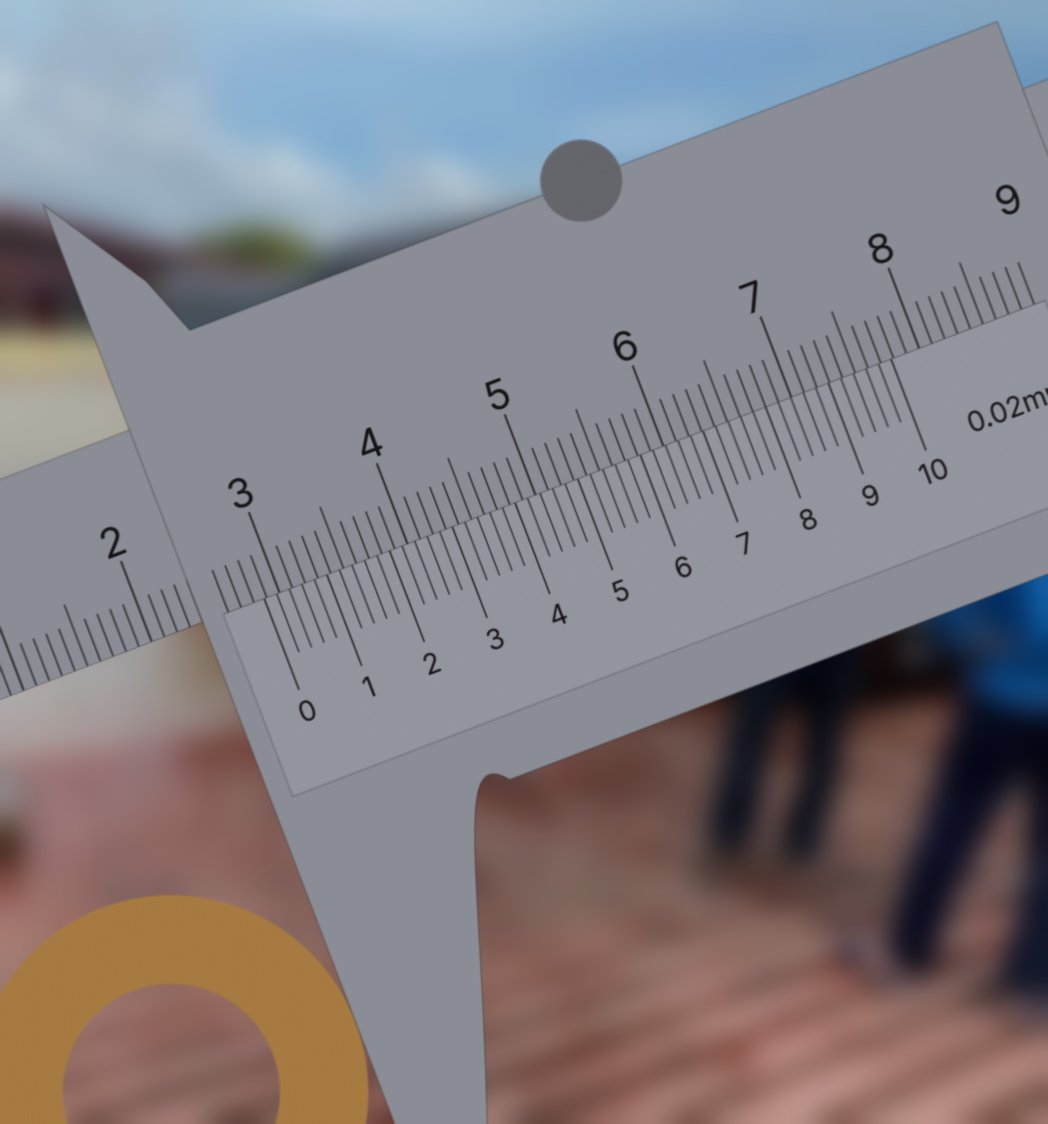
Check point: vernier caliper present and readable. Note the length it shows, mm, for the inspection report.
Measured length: 28.8 mm
